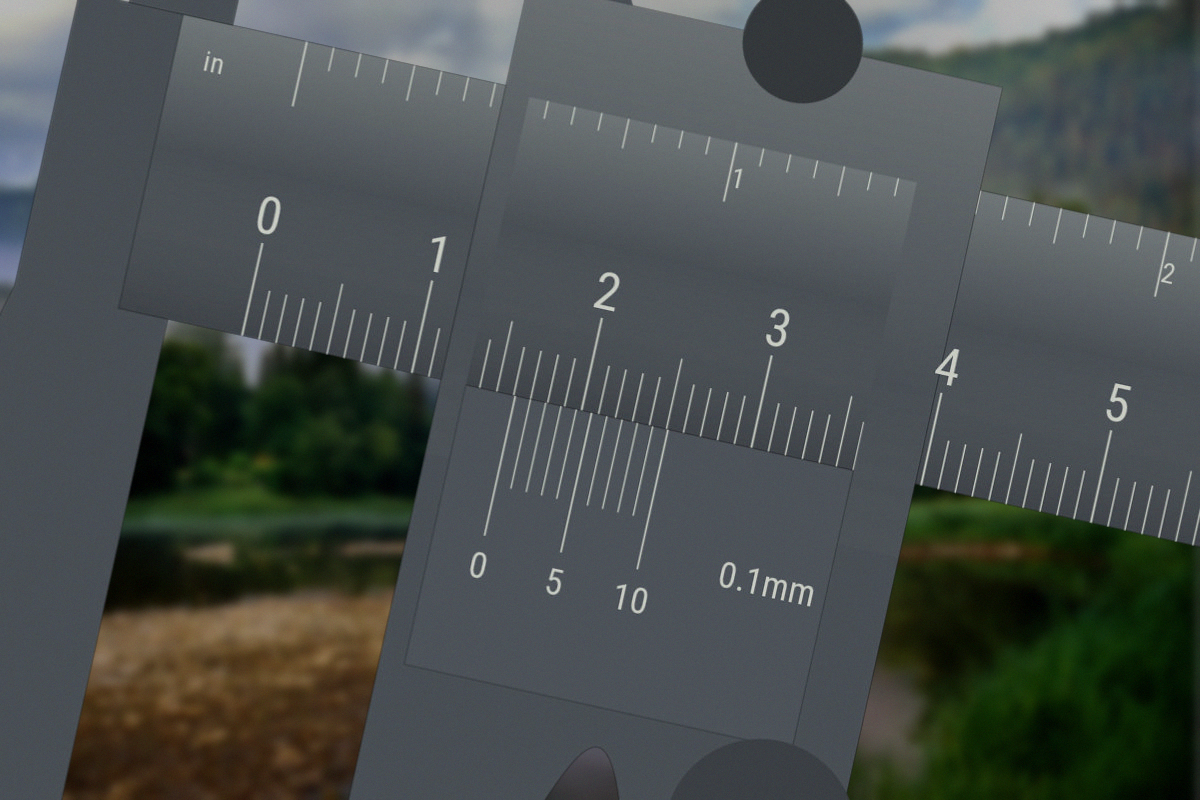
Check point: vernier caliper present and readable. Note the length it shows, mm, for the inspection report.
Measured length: 16.1 mm
